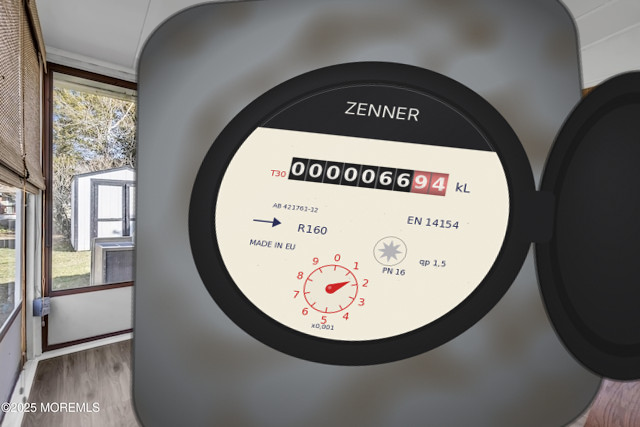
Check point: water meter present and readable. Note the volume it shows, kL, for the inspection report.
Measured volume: 66.941 kL
